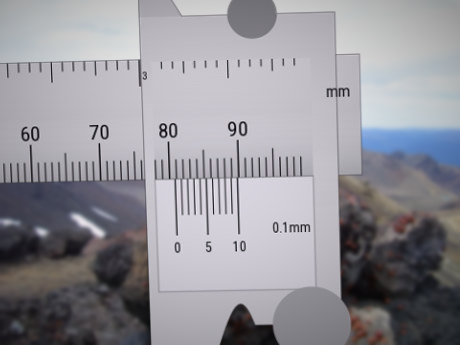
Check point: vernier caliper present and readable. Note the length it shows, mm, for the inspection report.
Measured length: 80.8 mm
